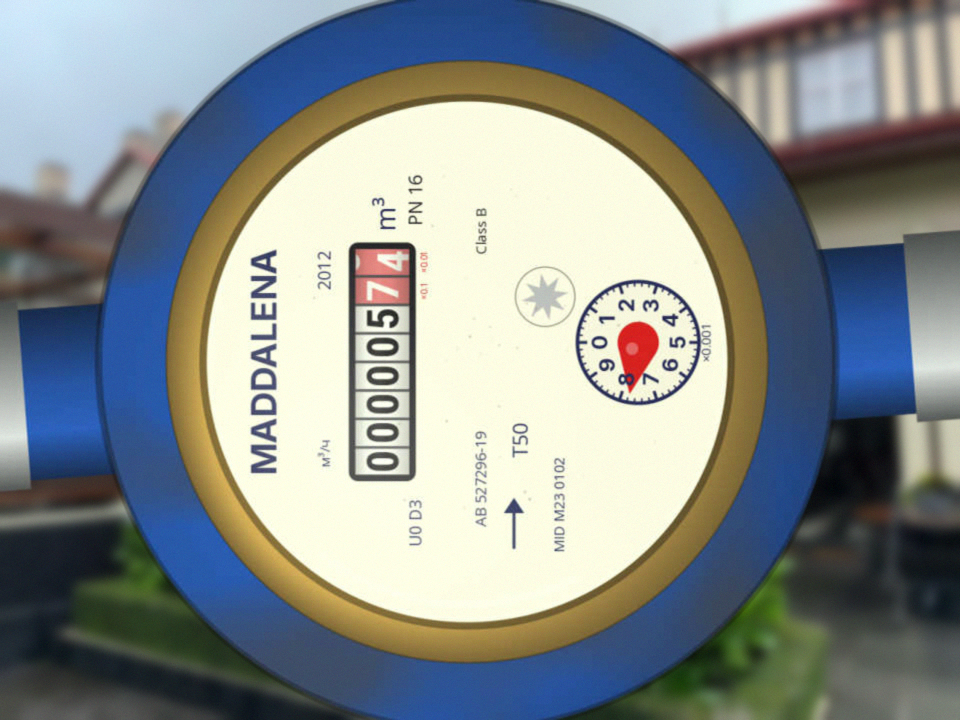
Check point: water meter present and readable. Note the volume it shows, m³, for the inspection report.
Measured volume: 5.737 m³
